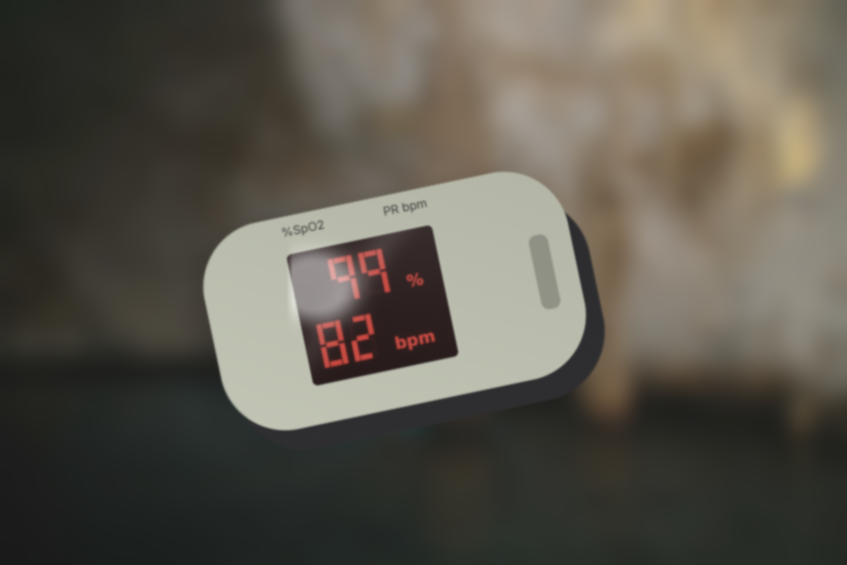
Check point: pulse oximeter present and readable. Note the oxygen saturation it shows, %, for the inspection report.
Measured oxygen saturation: 99 %
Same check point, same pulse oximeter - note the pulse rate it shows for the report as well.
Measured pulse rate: 82 bpm
